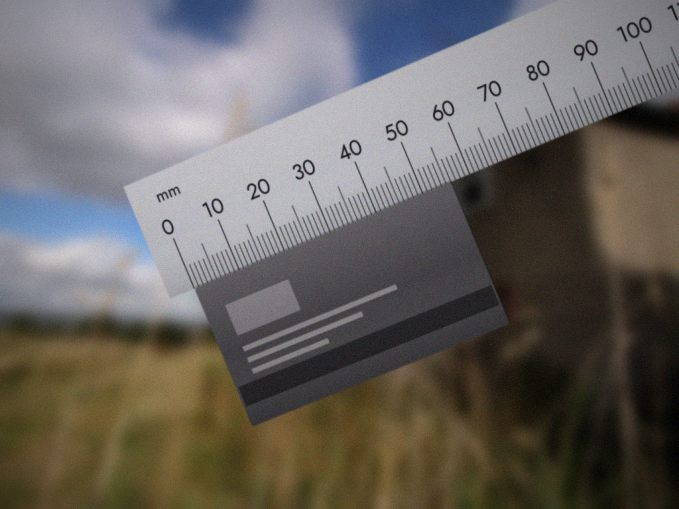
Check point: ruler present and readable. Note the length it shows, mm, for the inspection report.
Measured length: 56 mm
